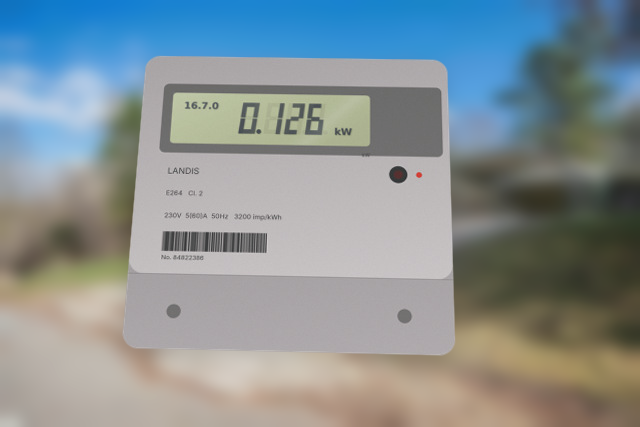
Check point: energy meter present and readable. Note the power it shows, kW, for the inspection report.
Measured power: 0.126 kW
